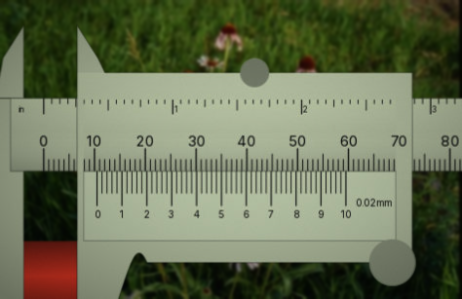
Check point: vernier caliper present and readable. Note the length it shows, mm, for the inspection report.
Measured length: 10.5 mm
